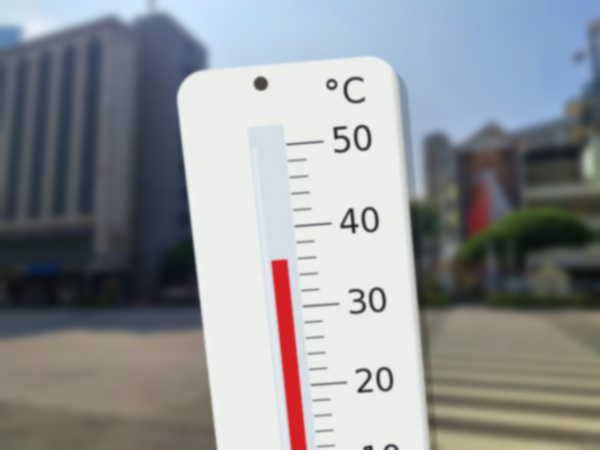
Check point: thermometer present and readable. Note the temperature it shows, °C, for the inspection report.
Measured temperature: 36 °C
